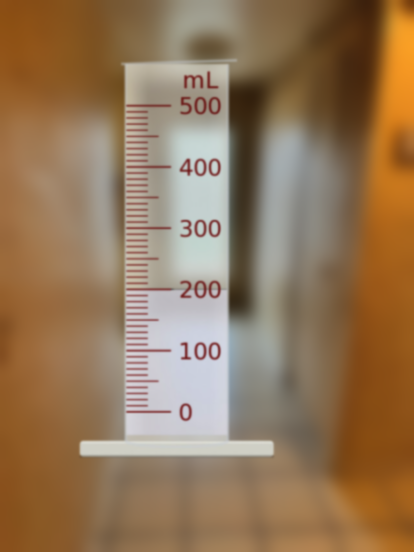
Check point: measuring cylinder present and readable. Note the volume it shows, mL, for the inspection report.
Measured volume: 200 mL
